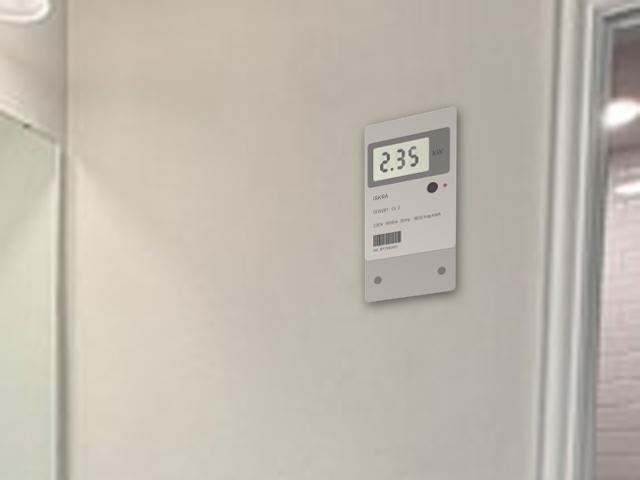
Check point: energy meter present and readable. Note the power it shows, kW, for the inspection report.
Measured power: 2.35 kW
